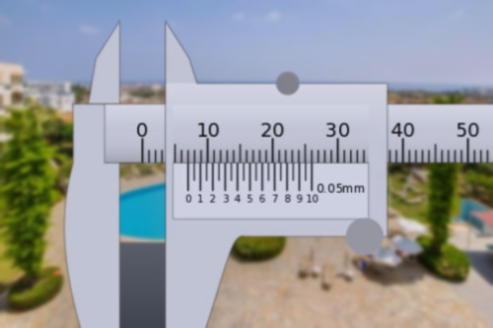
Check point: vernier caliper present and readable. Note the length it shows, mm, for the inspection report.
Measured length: 7.0 mm
